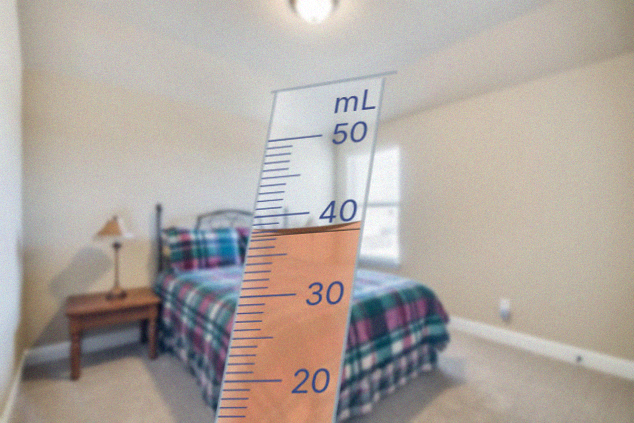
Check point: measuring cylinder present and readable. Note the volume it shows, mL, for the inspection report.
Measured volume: 37.5 mL
